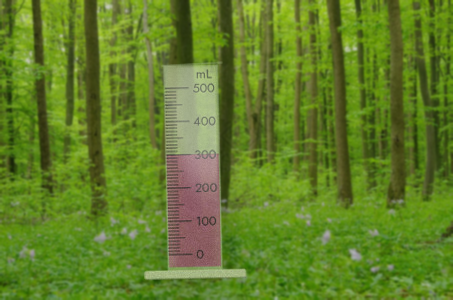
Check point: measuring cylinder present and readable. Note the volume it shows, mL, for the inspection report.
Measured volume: 300 mL
